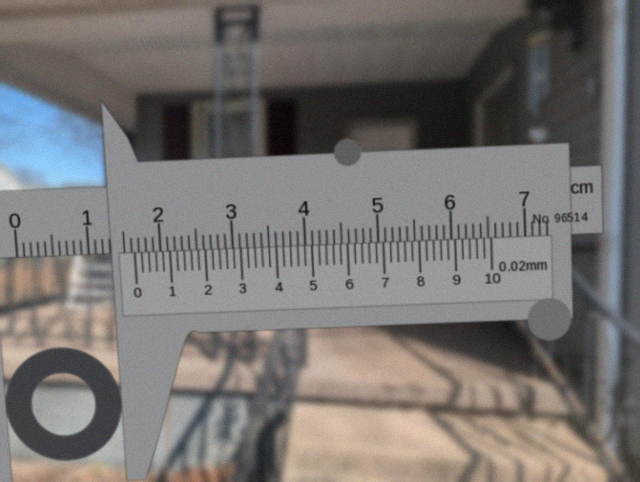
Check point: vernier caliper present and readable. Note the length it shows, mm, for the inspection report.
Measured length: 16.4 mm
